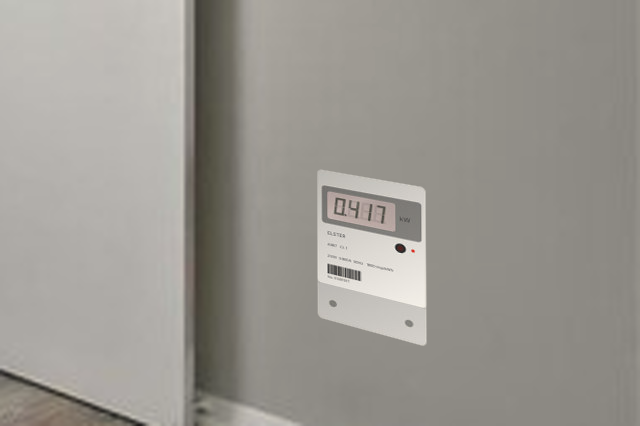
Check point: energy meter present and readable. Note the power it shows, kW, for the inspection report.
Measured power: 0.417 kW
